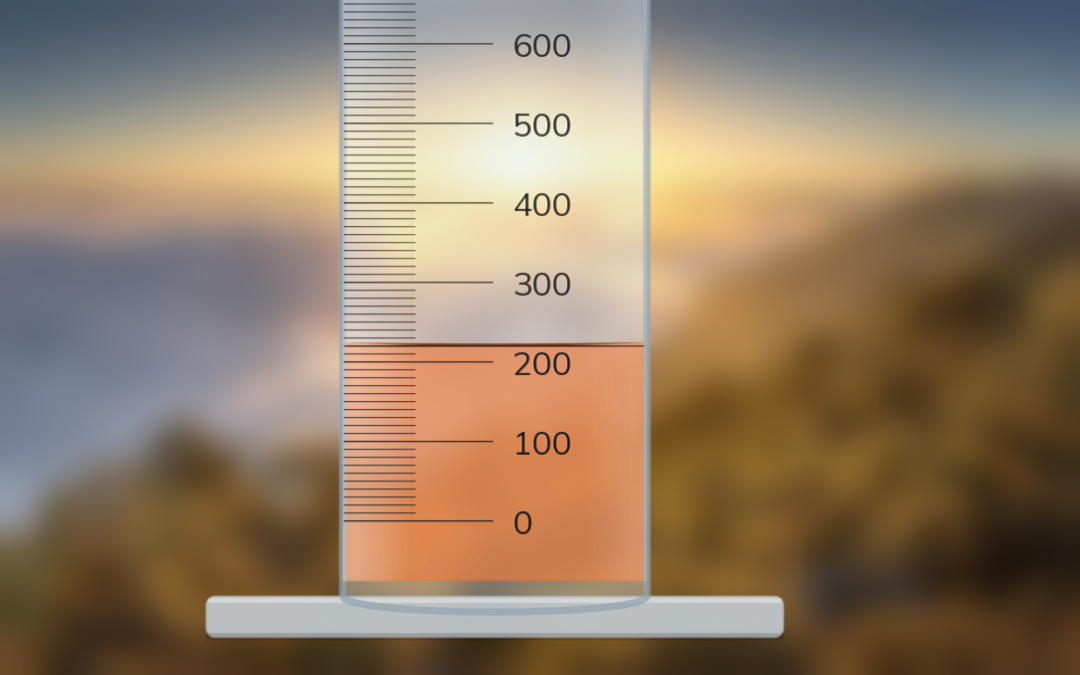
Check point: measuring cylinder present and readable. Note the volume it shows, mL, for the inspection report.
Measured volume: 220 mL
